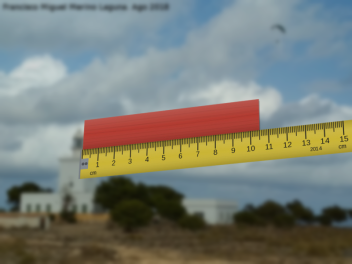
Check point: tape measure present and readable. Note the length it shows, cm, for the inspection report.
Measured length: 10.5 cm
